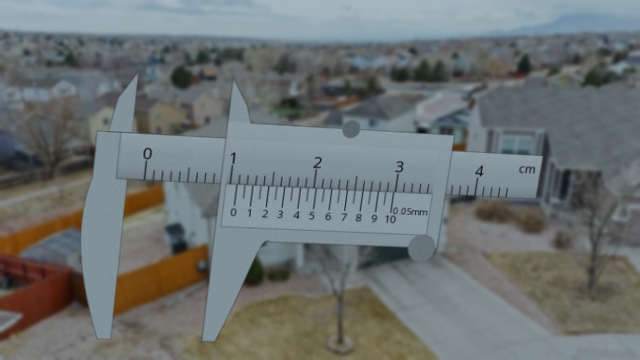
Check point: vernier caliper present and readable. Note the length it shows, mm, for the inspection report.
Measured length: 10.8 mm
